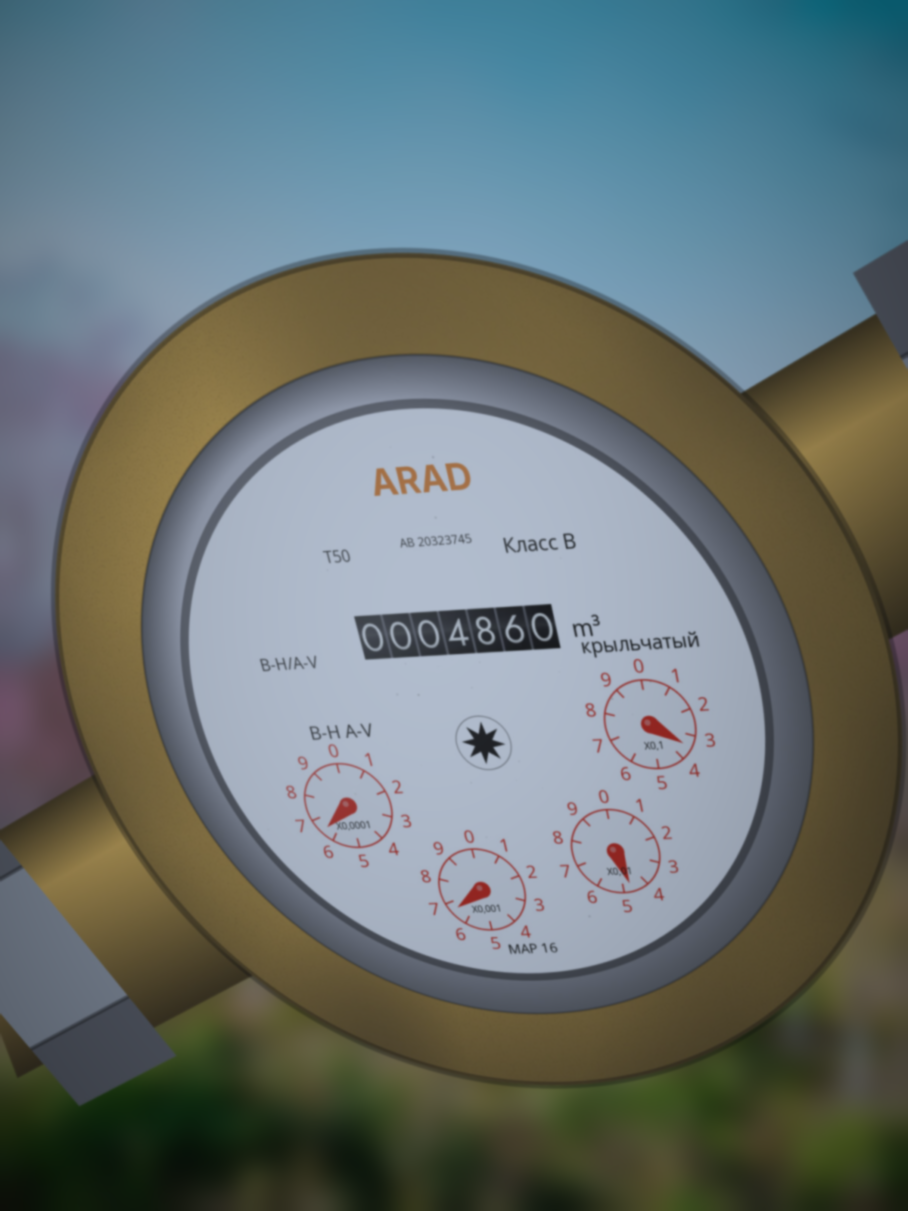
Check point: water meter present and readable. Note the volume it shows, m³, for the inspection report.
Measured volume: 4860.3466 m³
